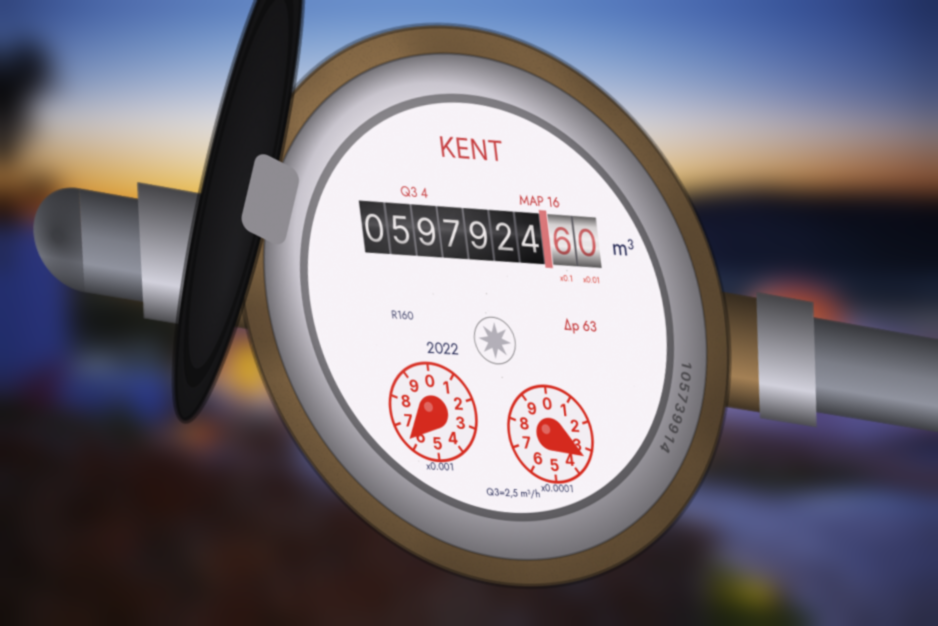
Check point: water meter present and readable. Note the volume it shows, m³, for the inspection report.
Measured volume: 597924.6063 m³
